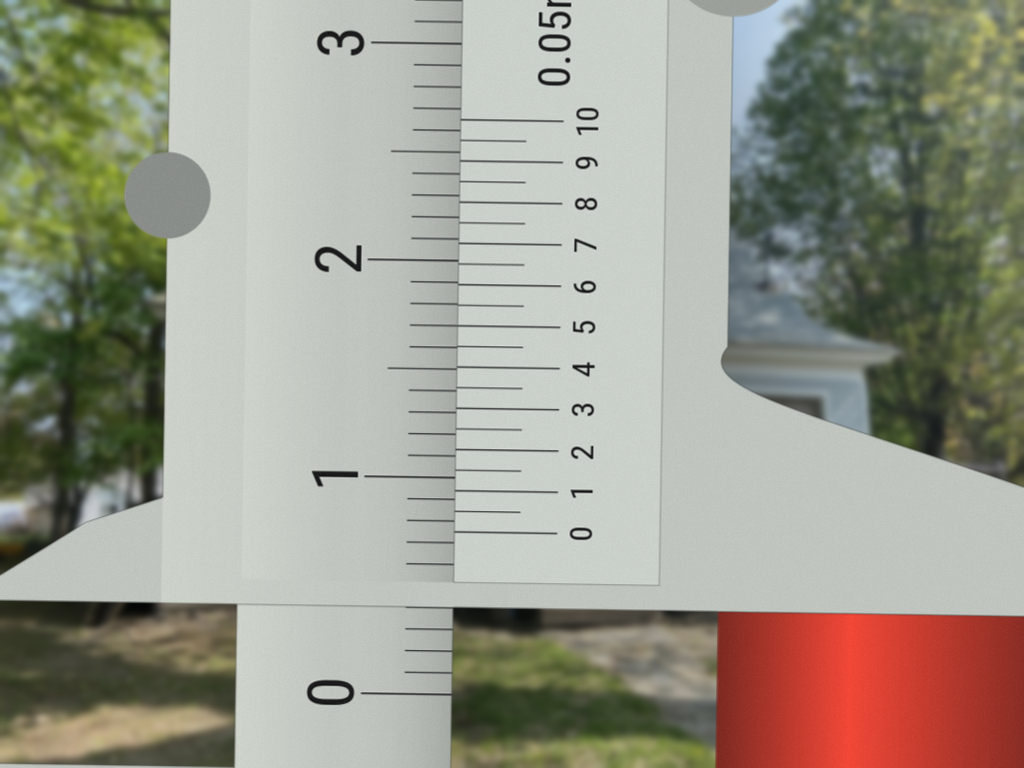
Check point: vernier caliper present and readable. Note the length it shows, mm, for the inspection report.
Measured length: 7.5 mm
